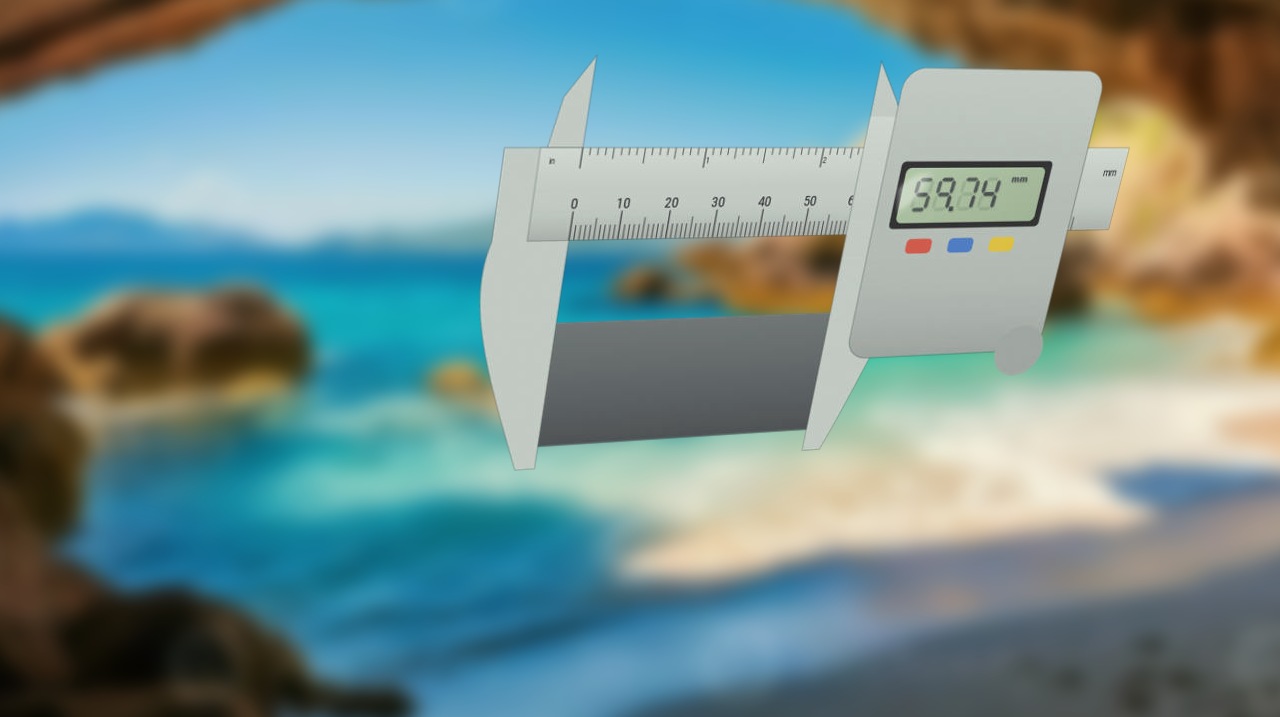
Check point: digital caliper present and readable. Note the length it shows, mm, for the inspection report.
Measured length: 59.74 mm
